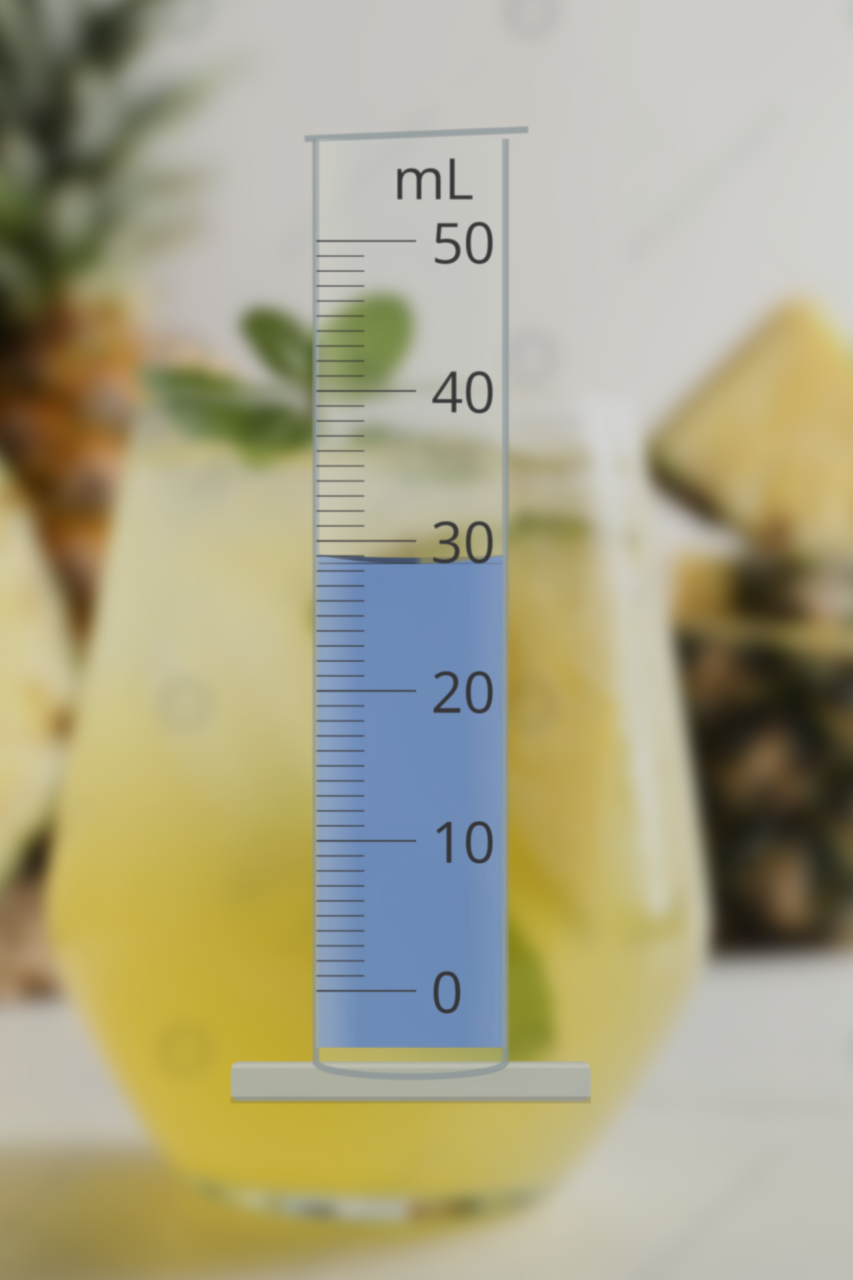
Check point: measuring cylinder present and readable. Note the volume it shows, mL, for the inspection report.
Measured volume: 28.5 mL
